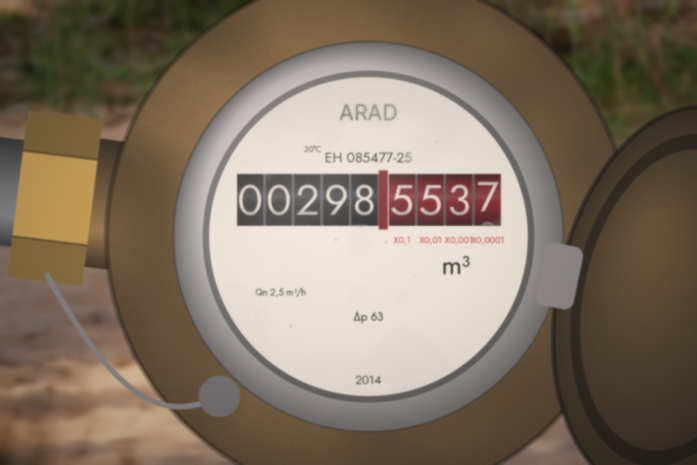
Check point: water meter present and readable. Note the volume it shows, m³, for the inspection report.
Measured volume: 298.5537 m³
